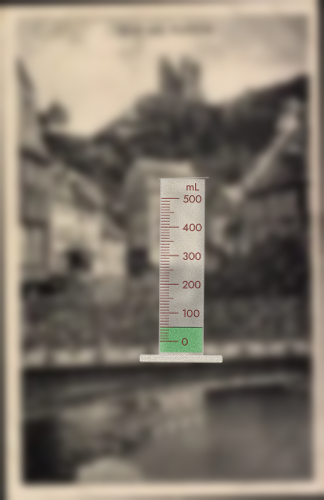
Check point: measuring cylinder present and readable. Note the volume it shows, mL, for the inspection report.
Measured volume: 50 mL
